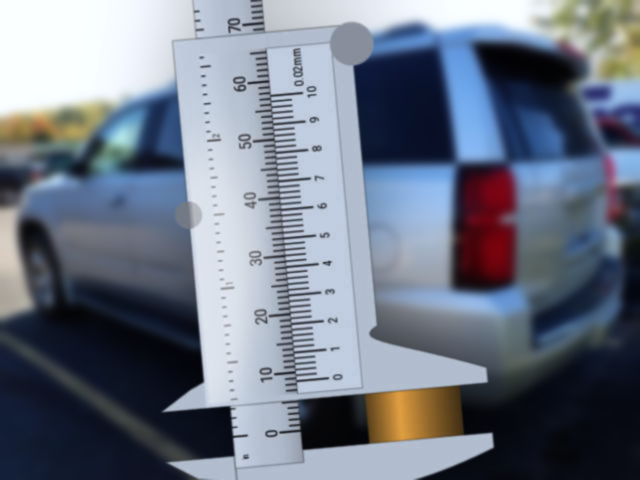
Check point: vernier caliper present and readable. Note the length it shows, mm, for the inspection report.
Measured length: 8.5 mm
